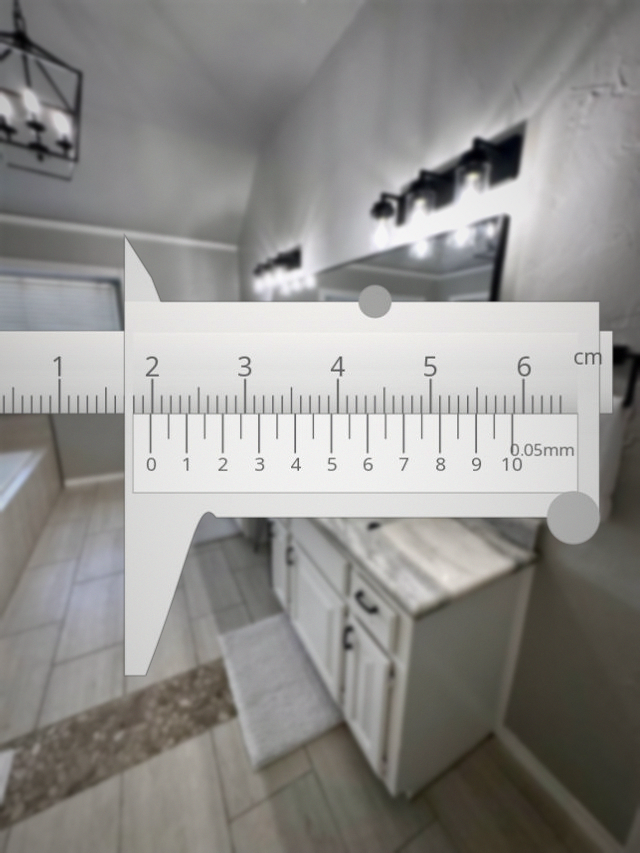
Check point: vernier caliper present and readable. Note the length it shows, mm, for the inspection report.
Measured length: 19.8 mm
